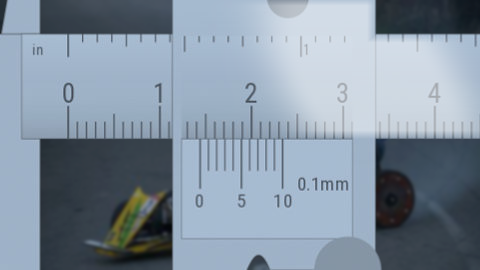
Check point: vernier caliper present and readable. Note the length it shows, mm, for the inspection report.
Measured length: 14.4 mm
